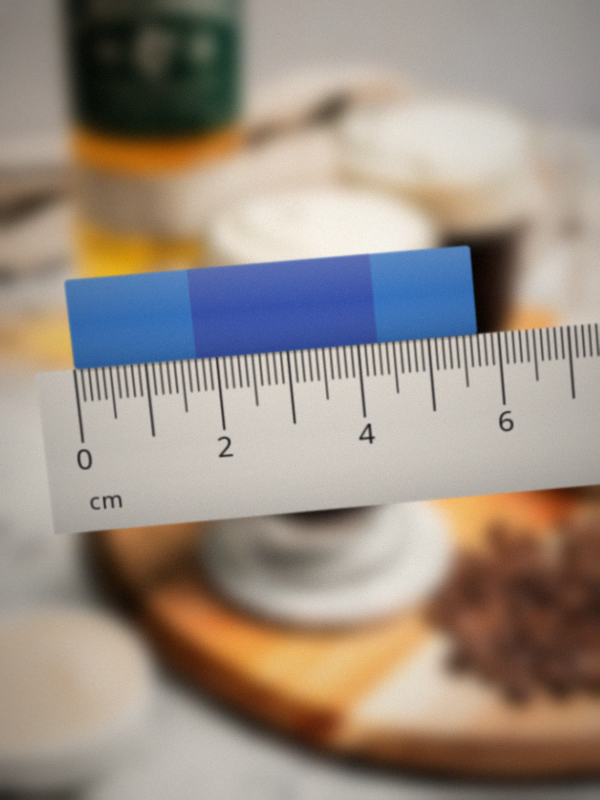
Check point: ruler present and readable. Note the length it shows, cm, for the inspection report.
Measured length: 5.7 cm
